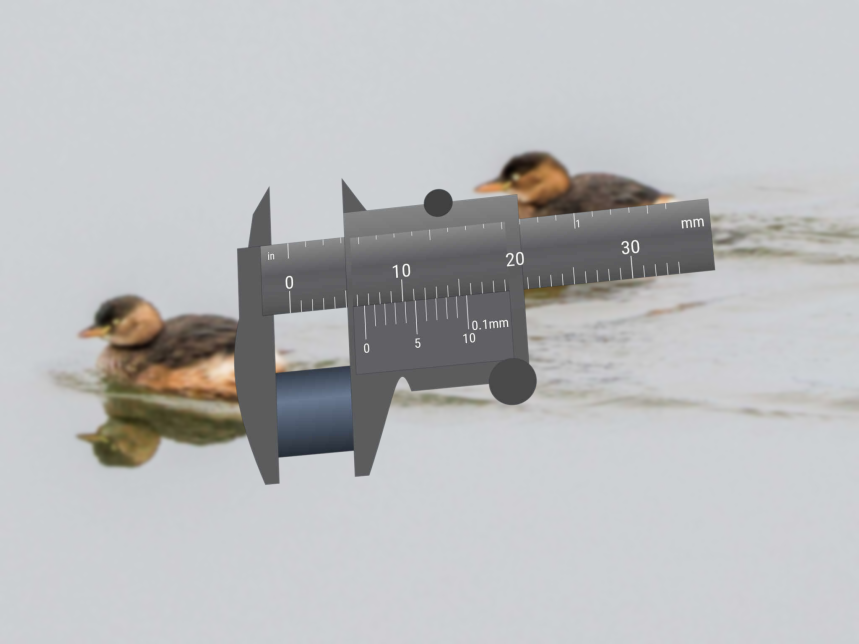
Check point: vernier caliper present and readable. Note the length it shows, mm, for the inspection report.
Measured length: 6.6 mm
